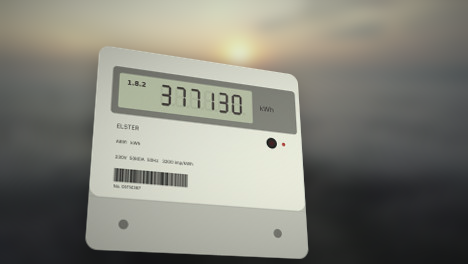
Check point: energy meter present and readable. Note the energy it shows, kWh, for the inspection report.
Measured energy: 377130 kWh
